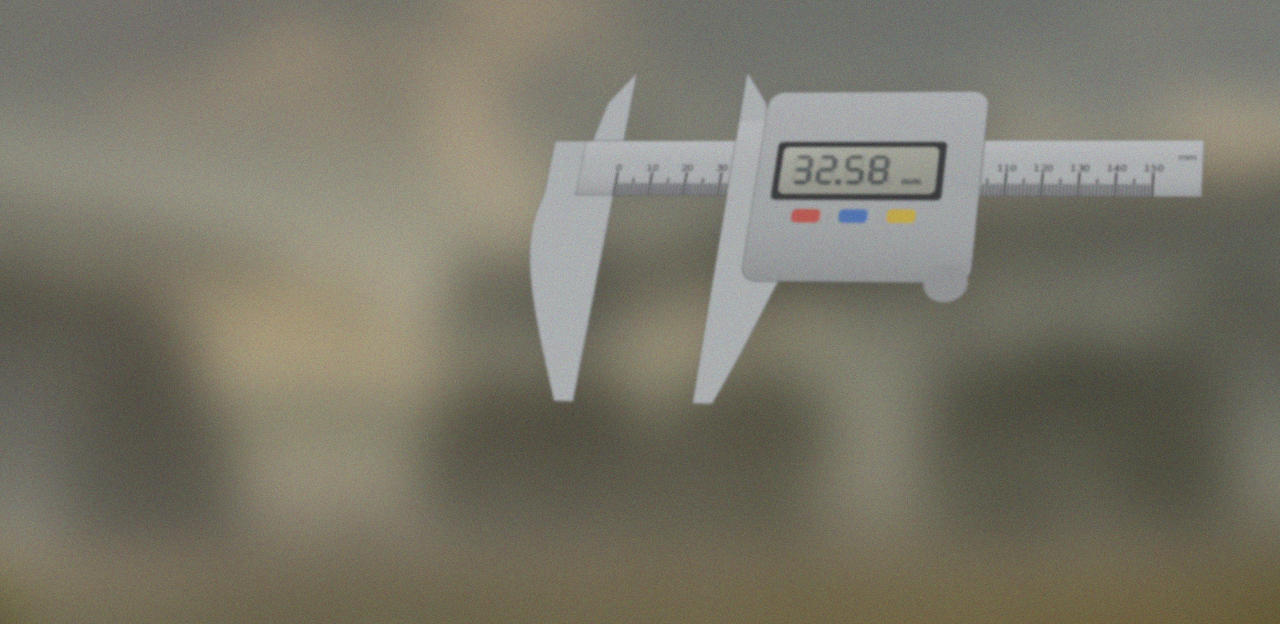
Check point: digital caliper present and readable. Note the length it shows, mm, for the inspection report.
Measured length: 32.58 mm
